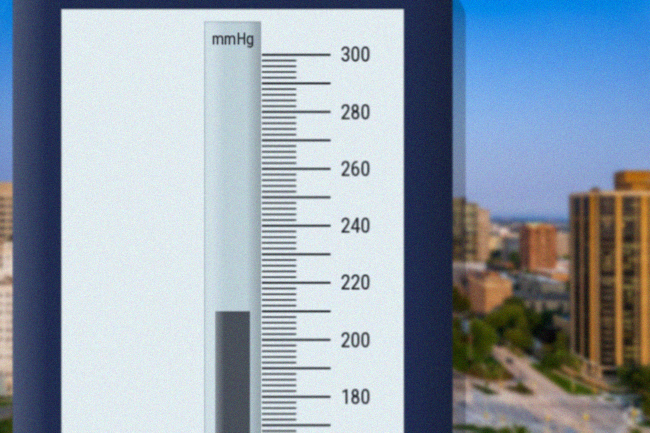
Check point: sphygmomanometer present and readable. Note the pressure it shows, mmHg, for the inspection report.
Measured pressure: 210 mmHg
